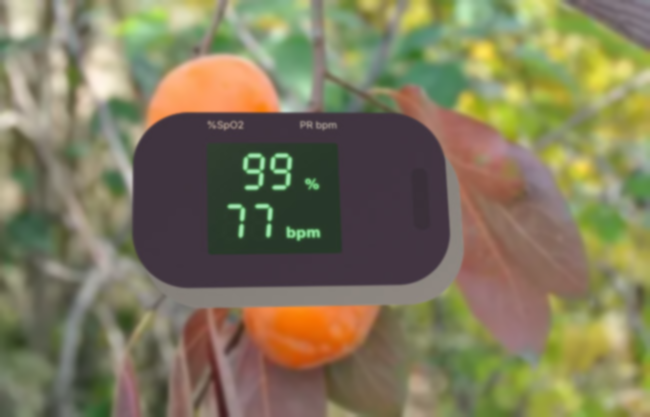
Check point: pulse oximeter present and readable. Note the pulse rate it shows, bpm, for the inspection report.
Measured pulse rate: 77 bpm
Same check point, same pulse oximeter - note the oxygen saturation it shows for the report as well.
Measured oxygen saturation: 99 %
